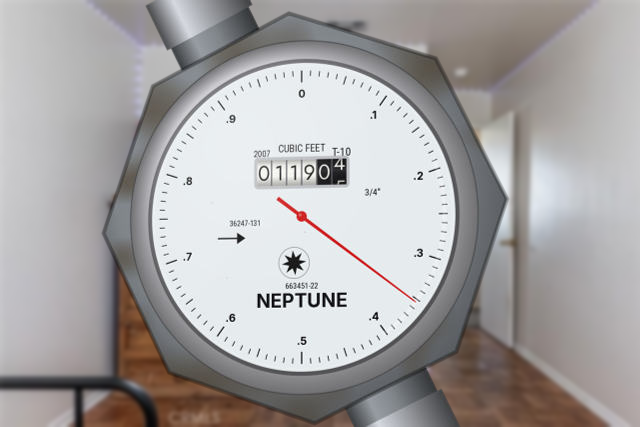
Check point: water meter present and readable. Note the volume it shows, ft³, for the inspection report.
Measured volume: 11904.35 ft³
